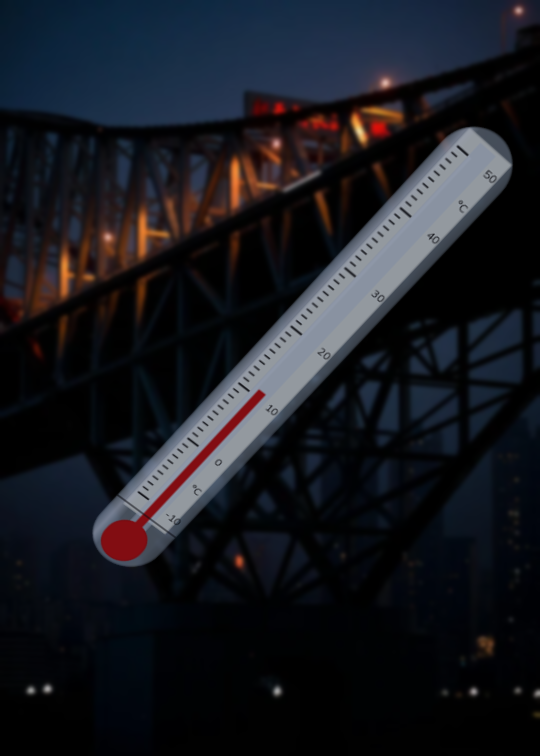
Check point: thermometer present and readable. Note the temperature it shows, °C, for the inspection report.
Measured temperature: 11 °C
